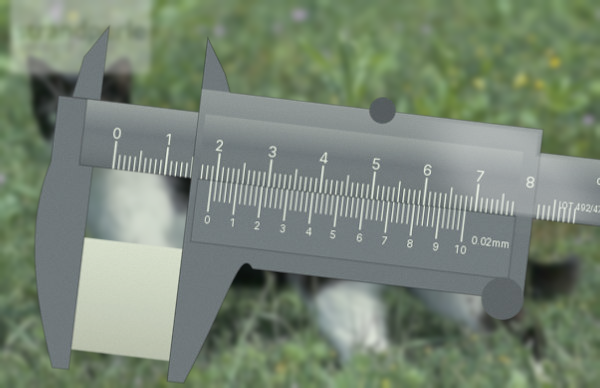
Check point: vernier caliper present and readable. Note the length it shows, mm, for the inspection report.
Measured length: 19.0 mm
